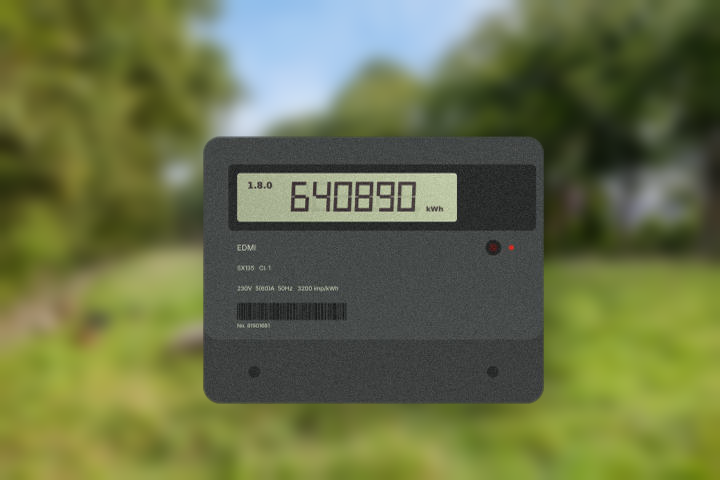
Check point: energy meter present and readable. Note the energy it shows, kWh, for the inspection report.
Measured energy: 640890 kWh
